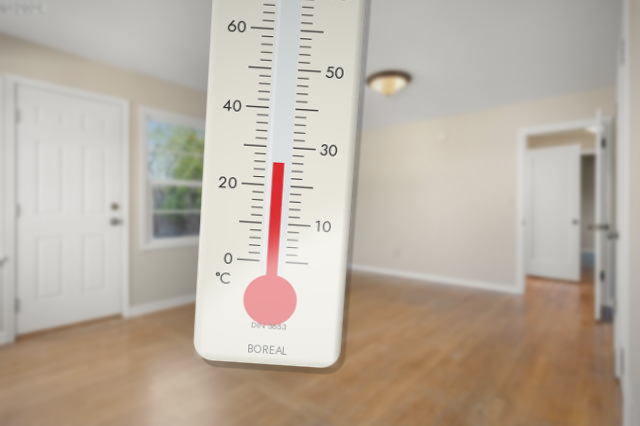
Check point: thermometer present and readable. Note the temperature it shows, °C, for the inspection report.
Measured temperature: 26 °C
